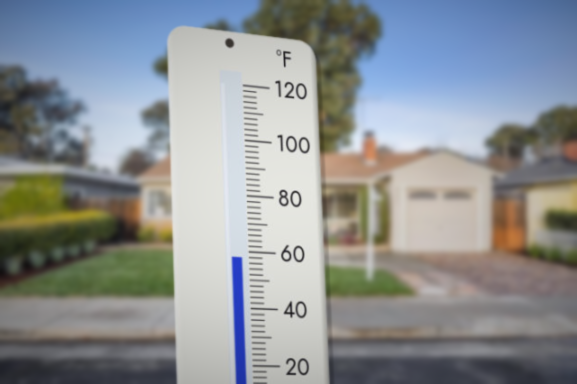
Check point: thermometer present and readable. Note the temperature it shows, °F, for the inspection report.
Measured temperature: 58 °F
